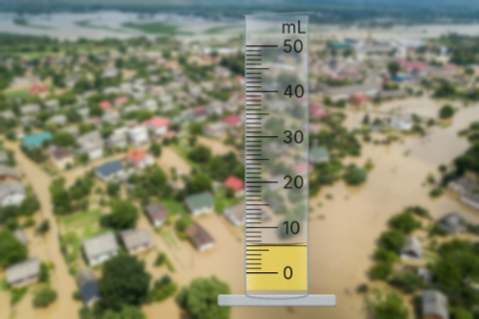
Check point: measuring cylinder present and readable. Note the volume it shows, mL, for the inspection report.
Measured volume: 6 mL
